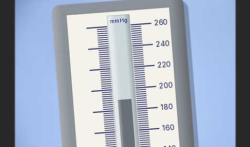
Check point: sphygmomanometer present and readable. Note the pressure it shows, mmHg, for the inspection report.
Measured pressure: 190 mmHg
